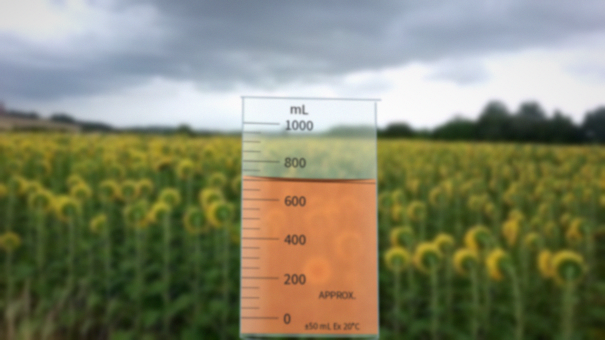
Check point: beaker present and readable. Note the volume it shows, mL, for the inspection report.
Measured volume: 700 mL
